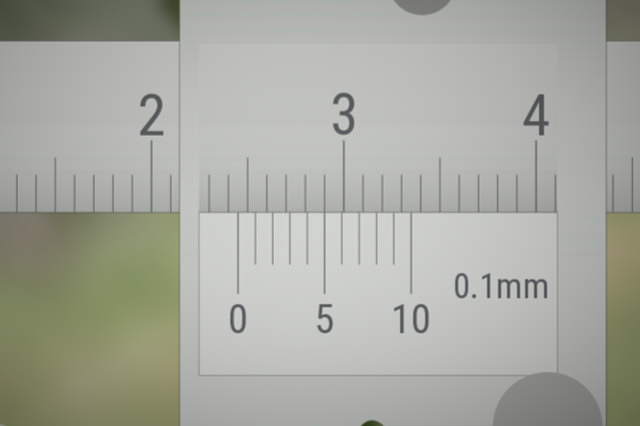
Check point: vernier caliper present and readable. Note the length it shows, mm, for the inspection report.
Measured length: 24.5 mm
